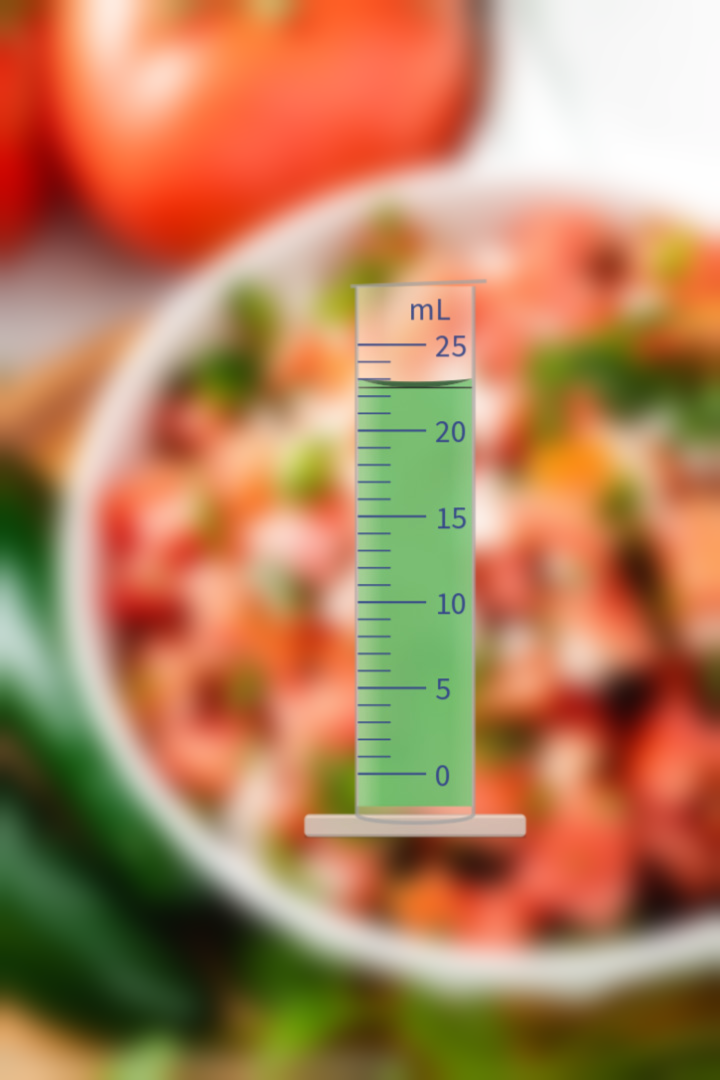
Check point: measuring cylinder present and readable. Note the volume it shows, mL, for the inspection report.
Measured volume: 22.5 mL
